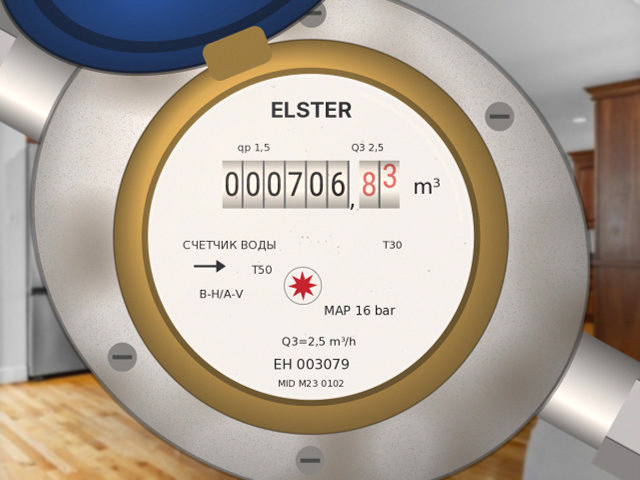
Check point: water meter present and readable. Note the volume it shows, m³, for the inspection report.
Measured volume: 706.83 m³
